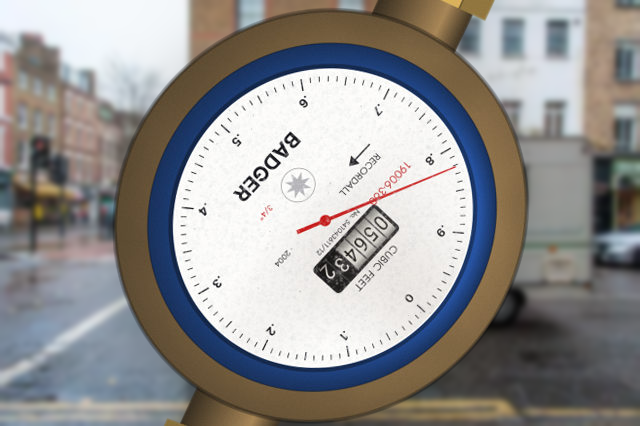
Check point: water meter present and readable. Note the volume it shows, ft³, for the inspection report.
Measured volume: 56431.82 ft³
